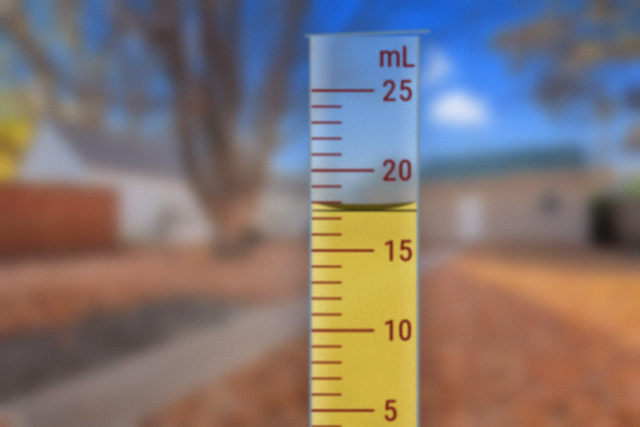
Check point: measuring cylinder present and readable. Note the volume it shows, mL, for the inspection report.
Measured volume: 17.5 mL
